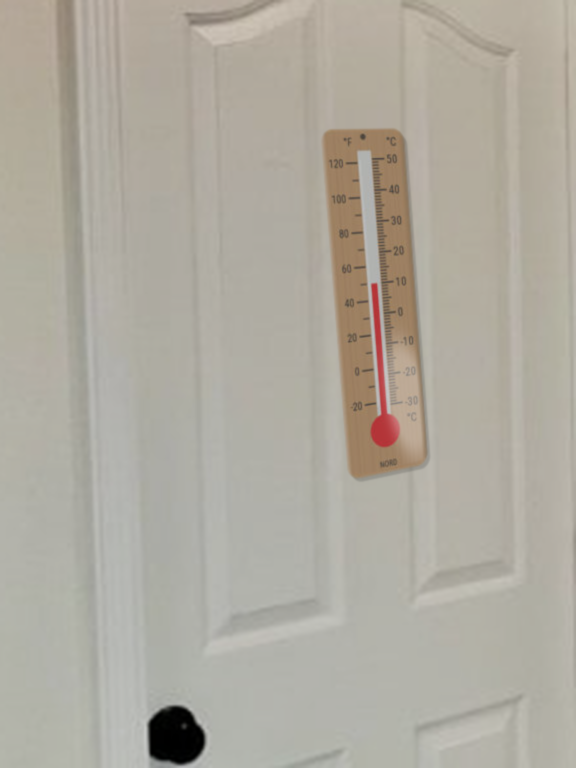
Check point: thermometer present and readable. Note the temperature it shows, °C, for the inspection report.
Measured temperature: 10 °C
